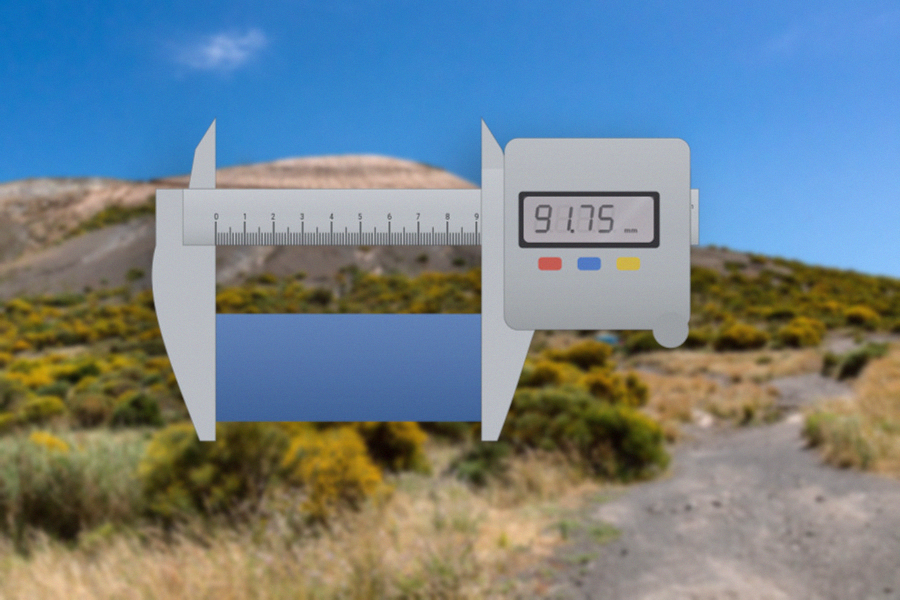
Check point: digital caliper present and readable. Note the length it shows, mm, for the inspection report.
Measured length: 91.75 mm
